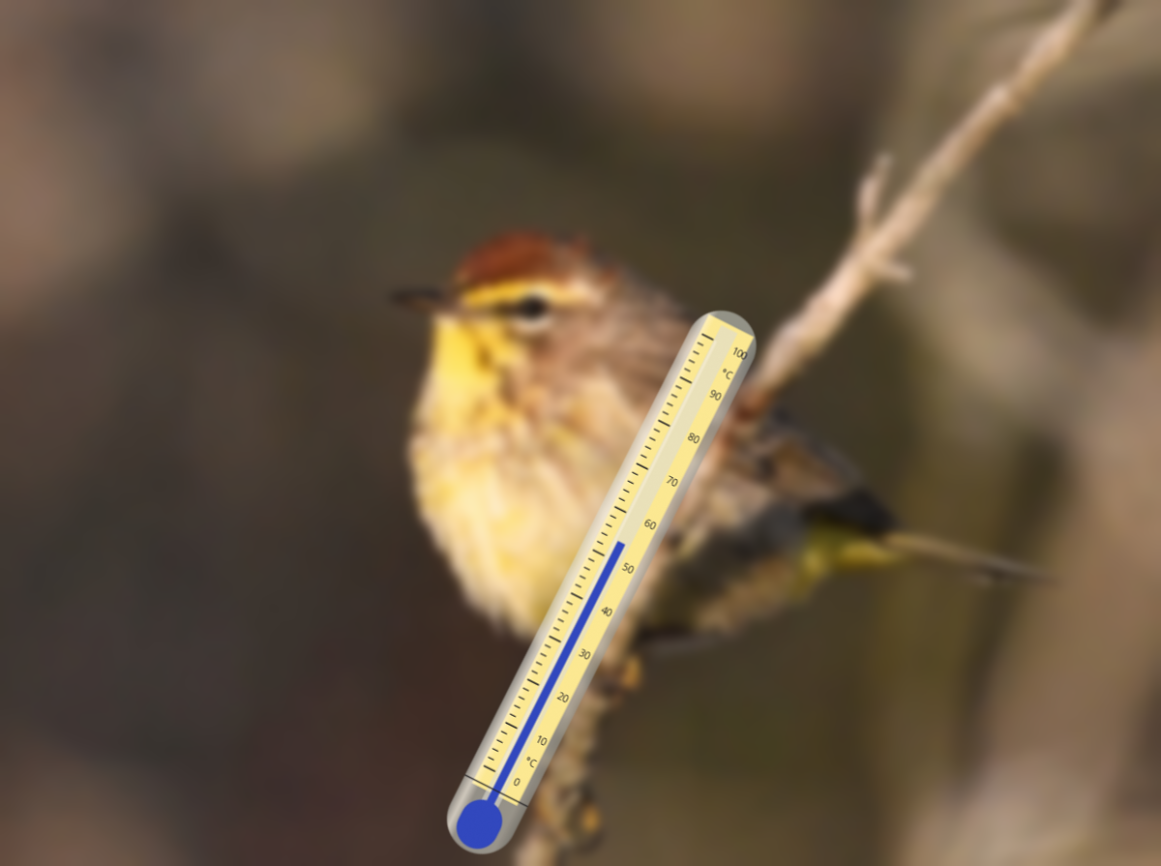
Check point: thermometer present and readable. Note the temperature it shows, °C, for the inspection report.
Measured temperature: 54 °C
